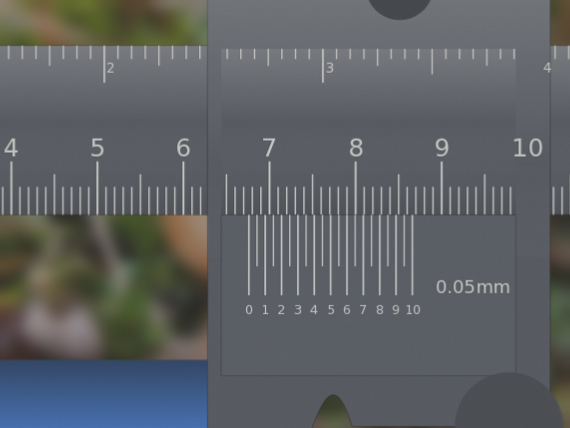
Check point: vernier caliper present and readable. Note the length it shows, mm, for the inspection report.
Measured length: 67.6 mm
